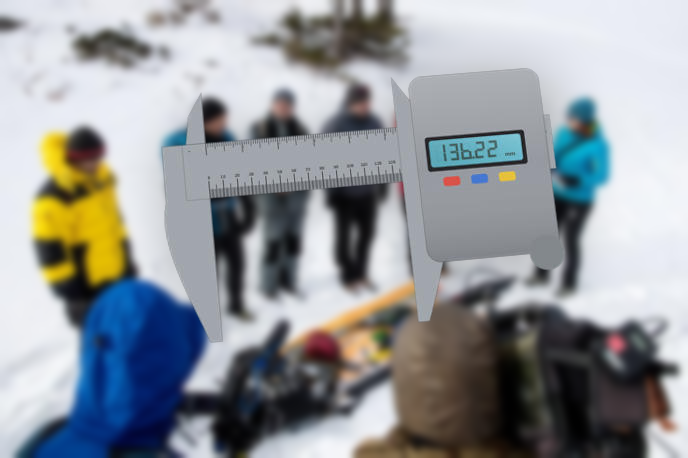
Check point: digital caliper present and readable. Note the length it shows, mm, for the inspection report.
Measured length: 136.22 mm
